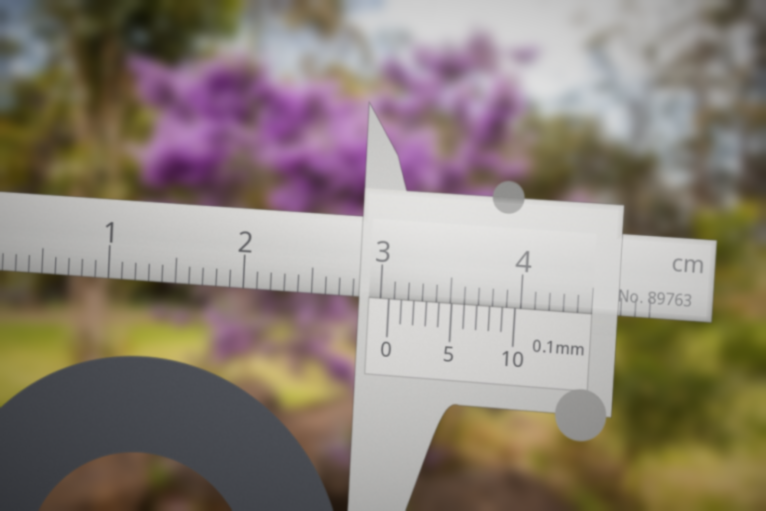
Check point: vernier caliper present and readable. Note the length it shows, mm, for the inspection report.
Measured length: 30.6 mm
